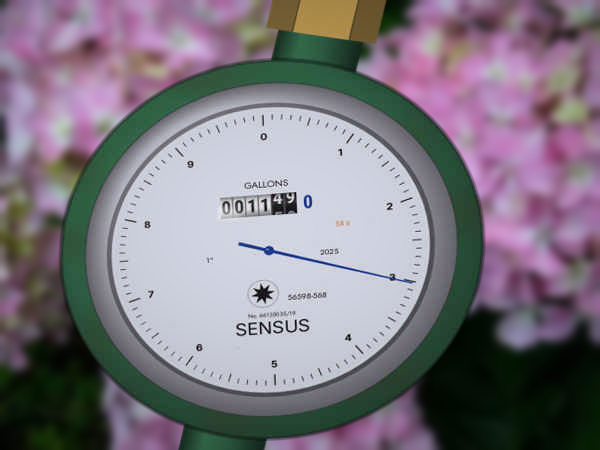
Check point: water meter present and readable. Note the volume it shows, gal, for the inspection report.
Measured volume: 11493.0 gal
